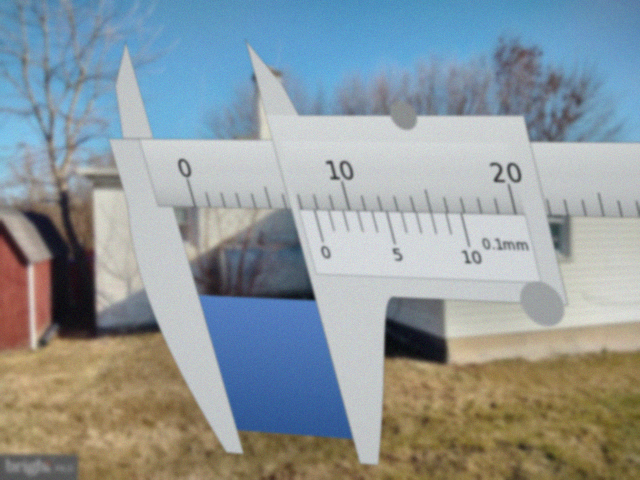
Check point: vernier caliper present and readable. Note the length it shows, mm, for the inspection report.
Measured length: 7.8 mm
